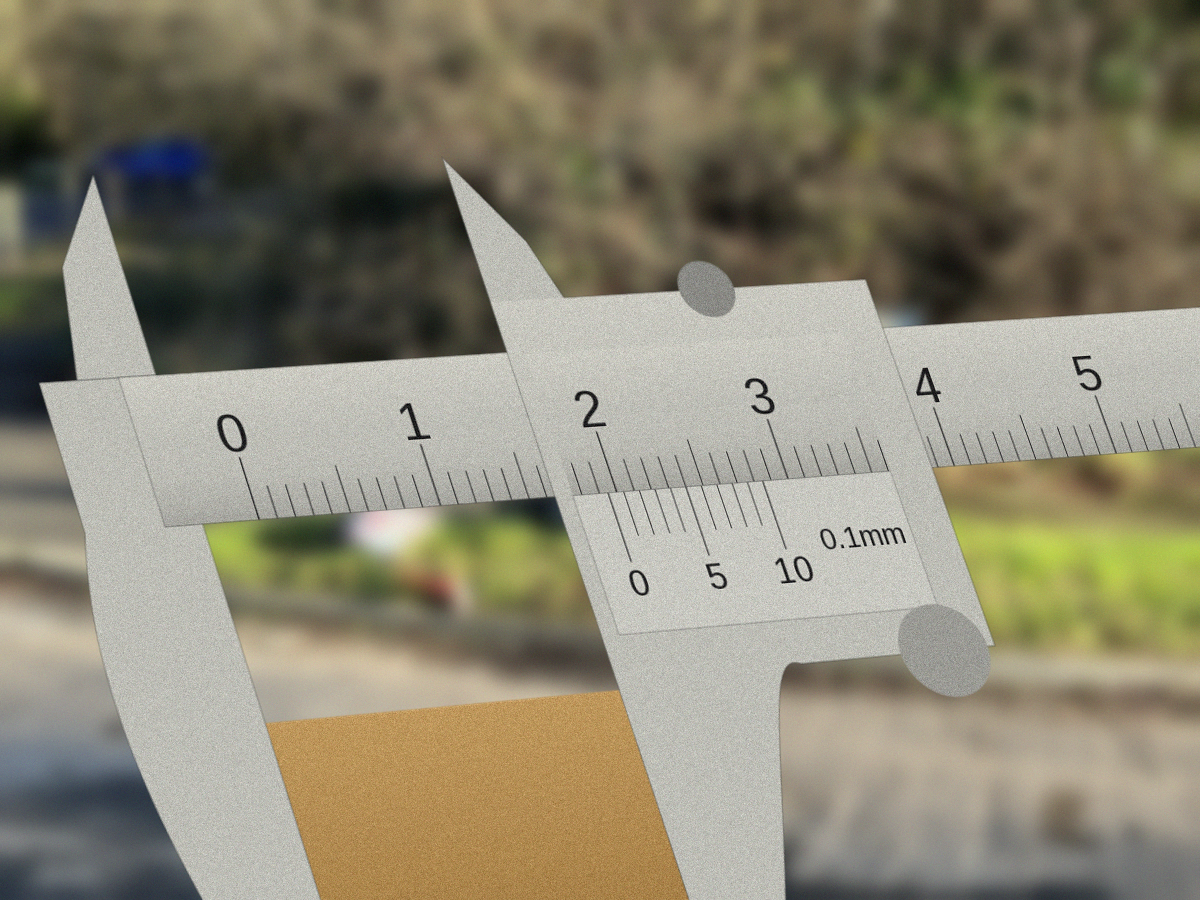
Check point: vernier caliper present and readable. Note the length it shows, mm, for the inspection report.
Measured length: 19.5 mm
